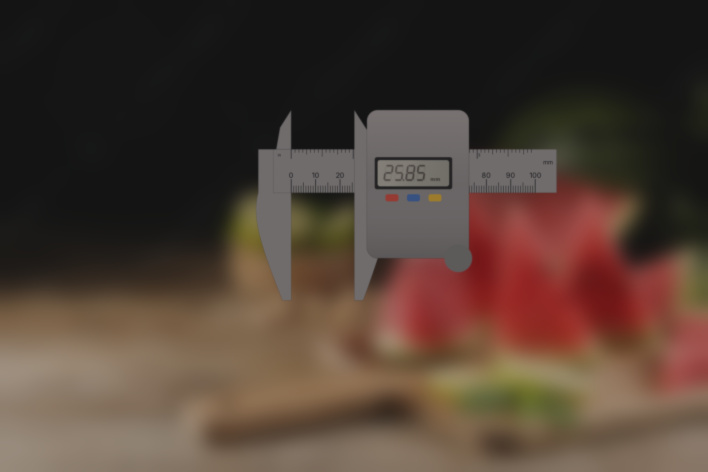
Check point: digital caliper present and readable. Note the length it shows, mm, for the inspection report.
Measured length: 25.85 mm
